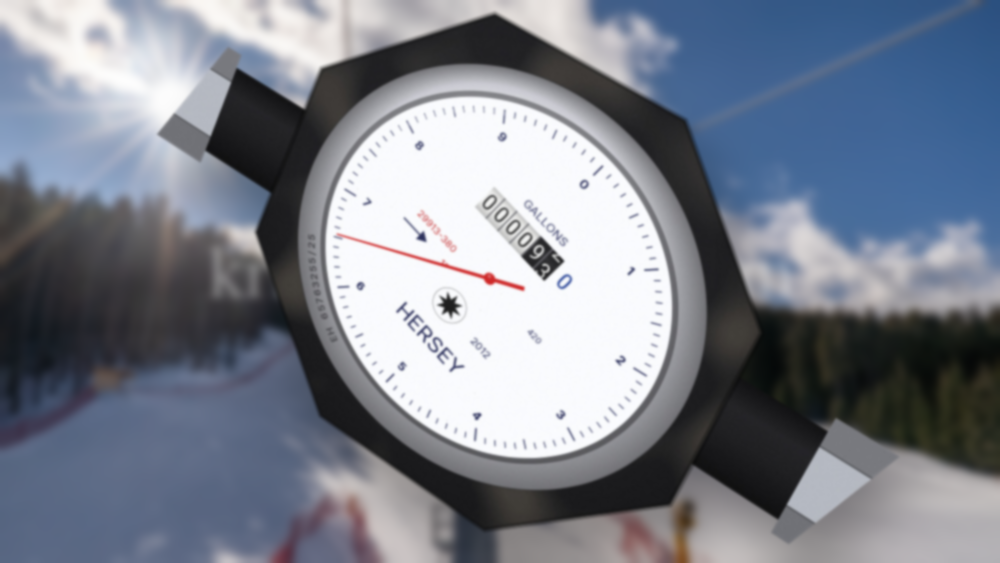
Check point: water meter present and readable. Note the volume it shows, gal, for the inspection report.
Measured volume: 926.5 gal
